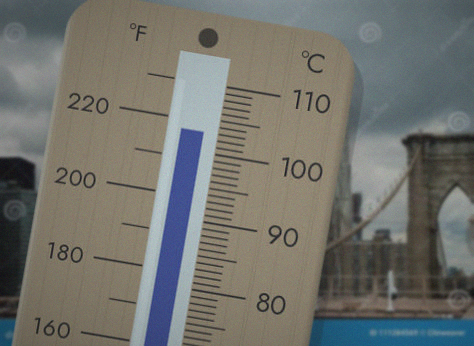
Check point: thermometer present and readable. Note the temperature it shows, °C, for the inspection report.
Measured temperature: 103 °C
